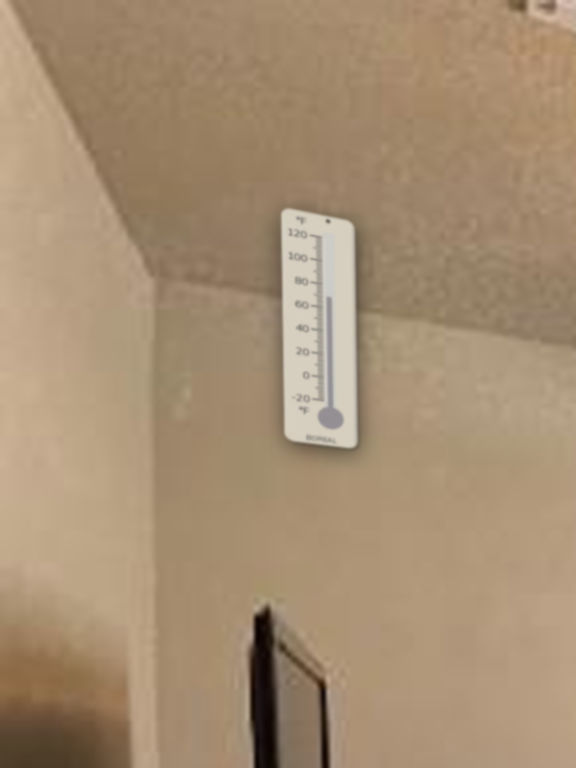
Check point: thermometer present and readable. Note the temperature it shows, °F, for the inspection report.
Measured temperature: 70 °F
